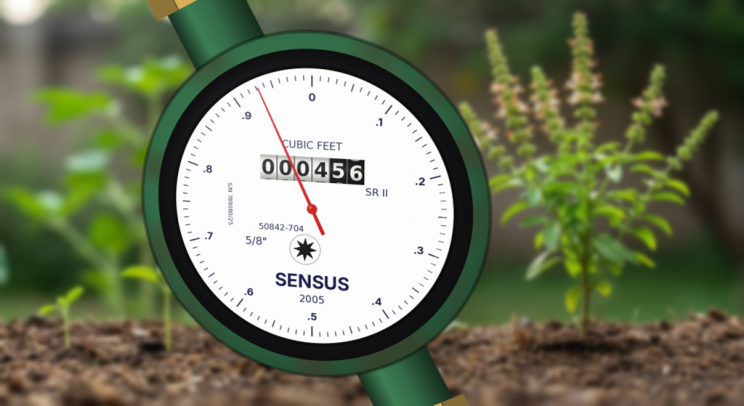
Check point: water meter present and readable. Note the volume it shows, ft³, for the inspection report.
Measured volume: 455.93 ft³
